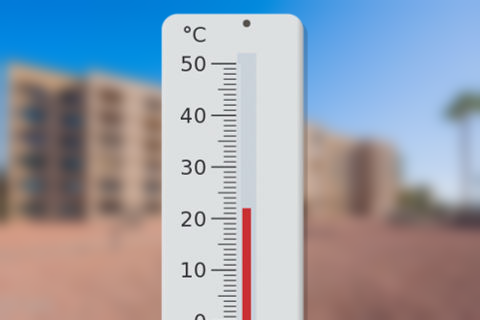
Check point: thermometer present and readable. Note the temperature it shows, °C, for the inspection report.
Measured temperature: 22 °C
